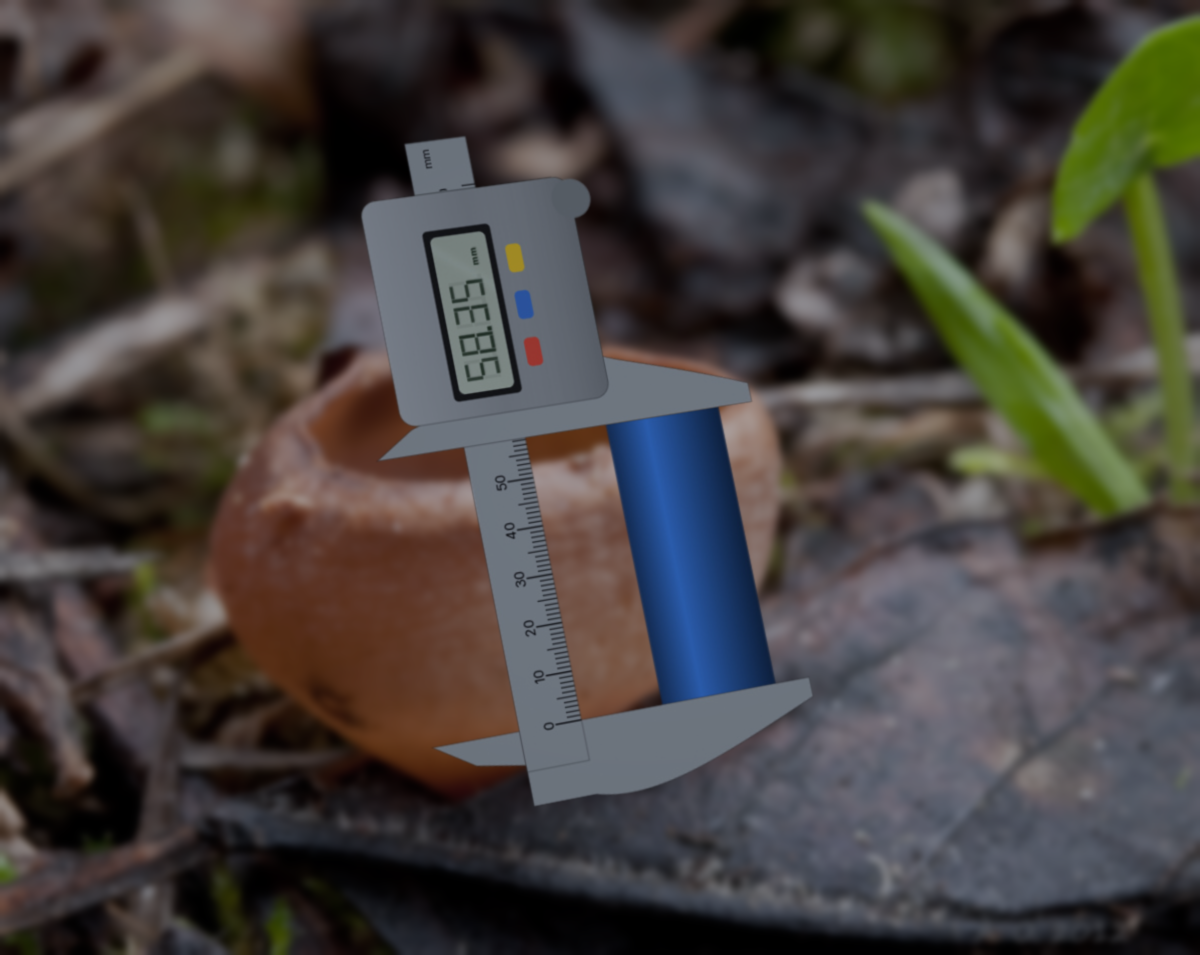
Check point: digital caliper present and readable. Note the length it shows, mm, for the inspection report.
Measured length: 58.35 mm
